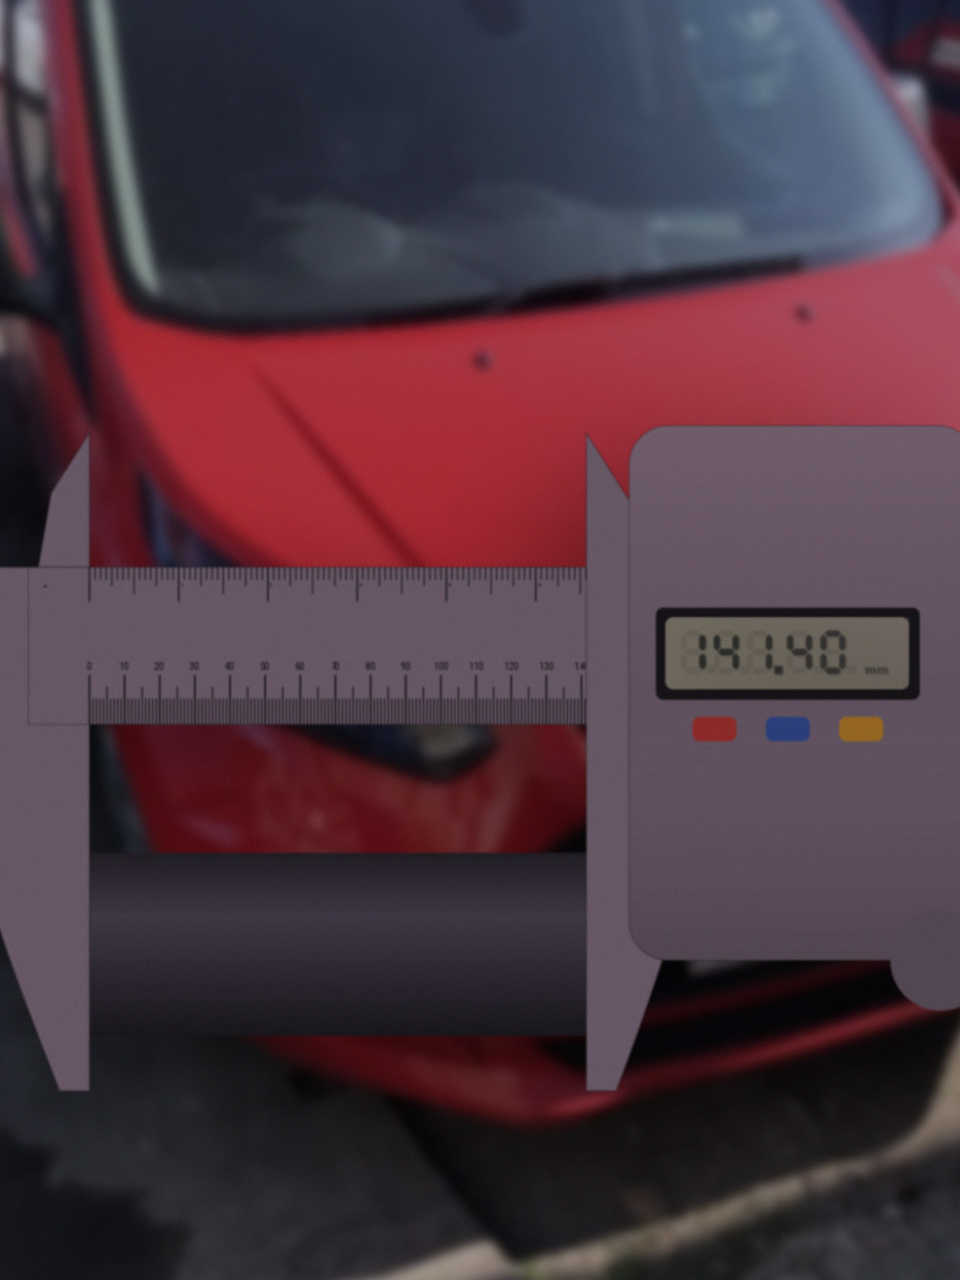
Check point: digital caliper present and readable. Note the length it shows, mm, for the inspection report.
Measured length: 141.40 mm
